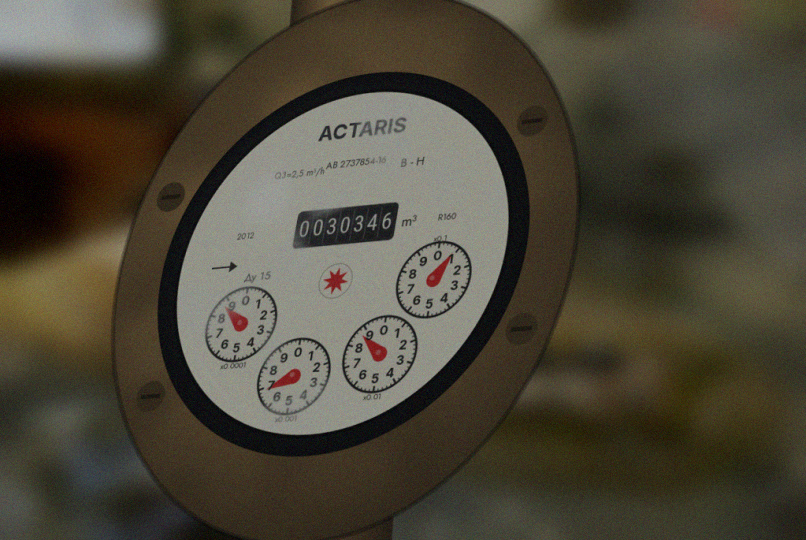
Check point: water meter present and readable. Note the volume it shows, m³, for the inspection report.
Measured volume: 30346.0868 m³
